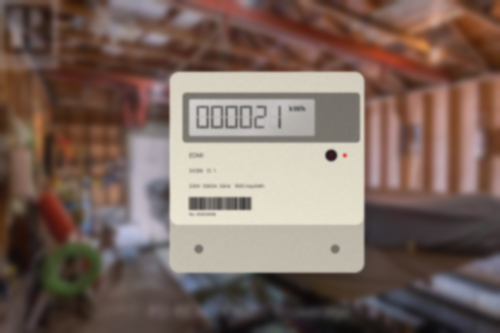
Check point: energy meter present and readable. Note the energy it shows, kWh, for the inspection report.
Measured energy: 21 kWh
